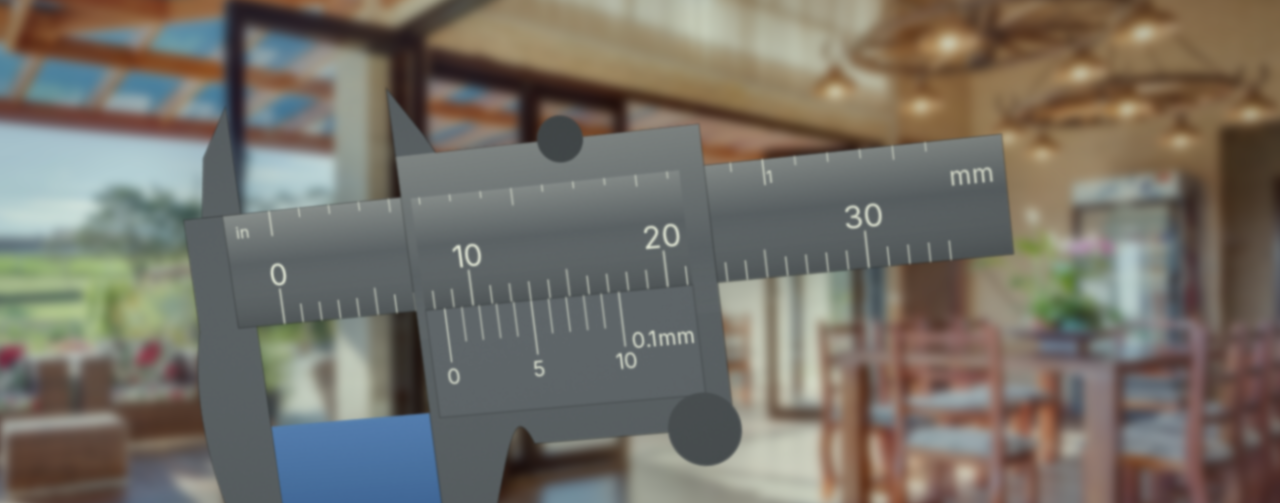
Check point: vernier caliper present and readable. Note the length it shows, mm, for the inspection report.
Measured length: 8.5 mm
